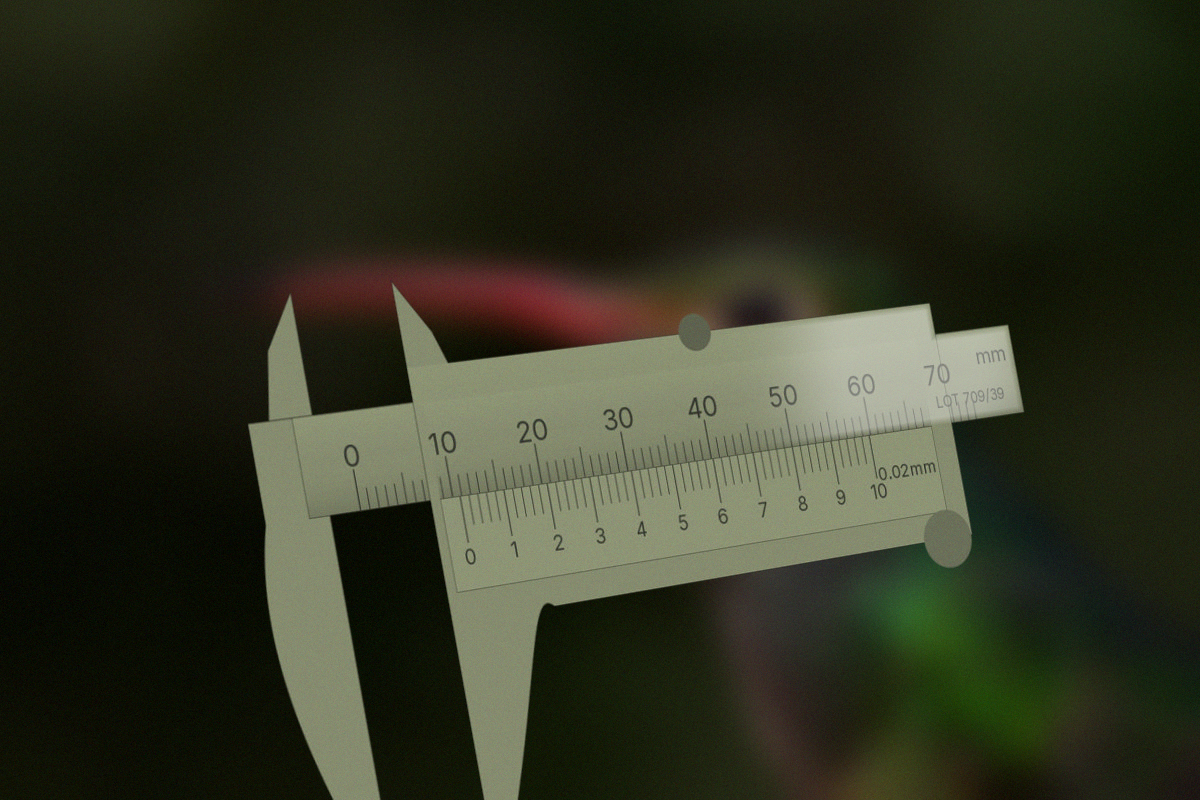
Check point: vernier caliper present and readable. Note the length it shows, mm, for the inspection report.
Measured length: 10.8 mm
